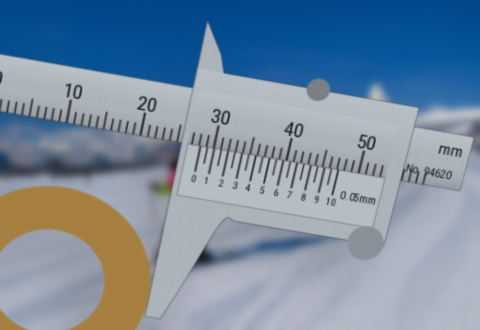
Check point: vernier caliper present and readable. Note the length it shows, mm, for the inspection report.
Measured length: 28.2 mm
